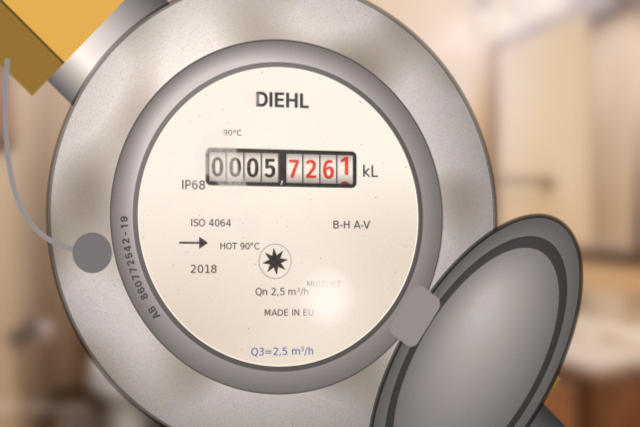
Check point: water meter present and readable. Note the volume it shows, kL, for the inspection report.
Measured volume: 5.7261 kL
